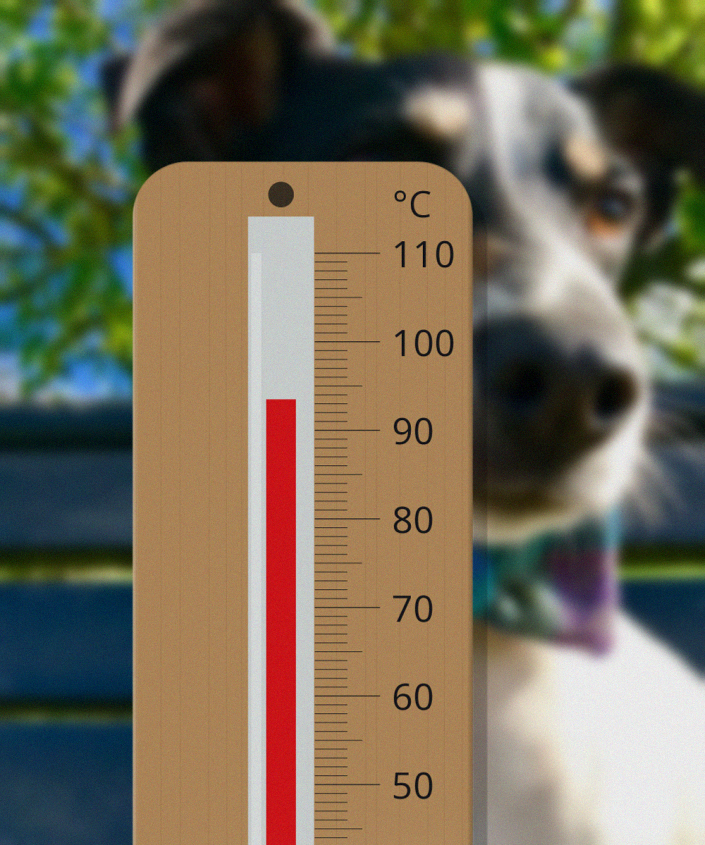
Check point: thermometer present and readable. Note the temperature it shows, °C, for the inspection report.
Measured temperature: 93.5 °C
